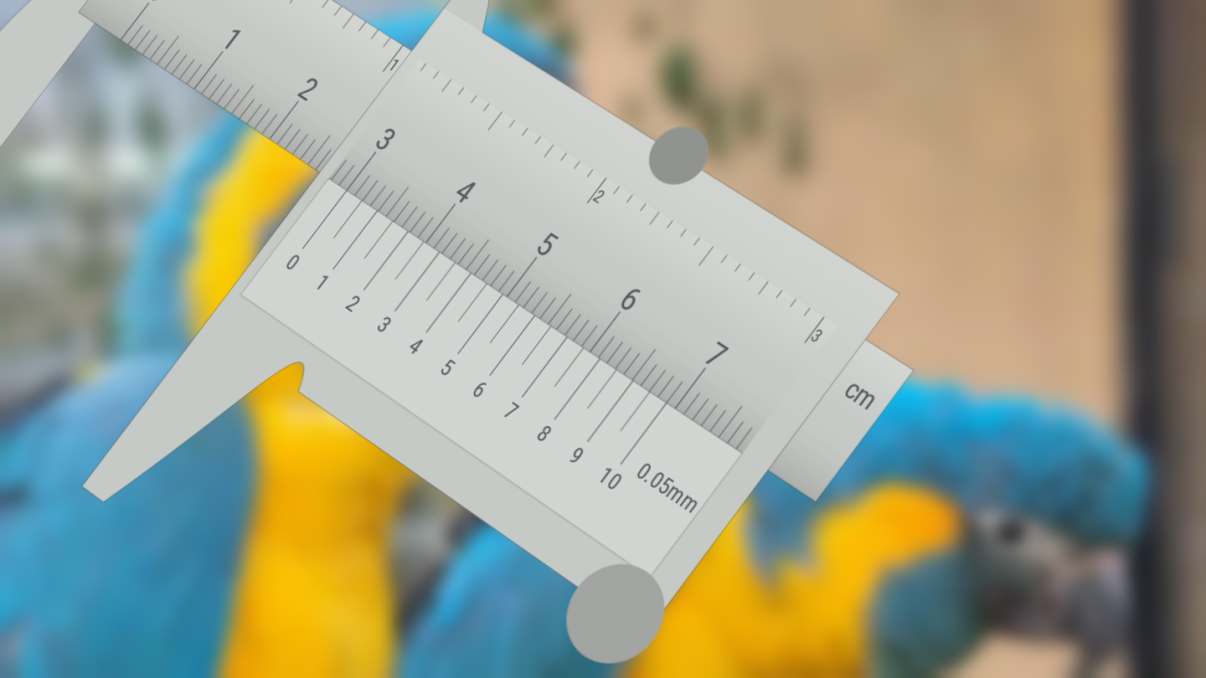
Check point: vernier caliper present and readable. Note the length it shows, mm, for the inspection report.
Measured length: 30.0 mm
